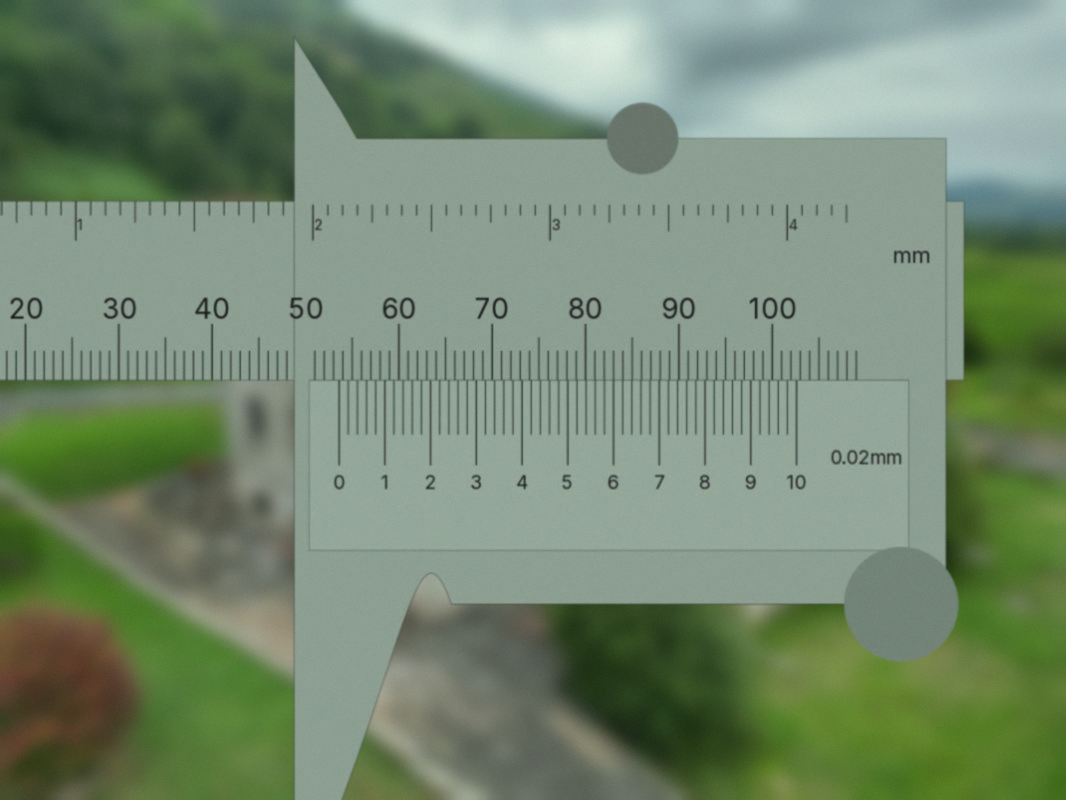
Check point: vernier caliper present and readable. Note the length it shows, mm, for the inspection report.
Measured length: 53.6 mm
